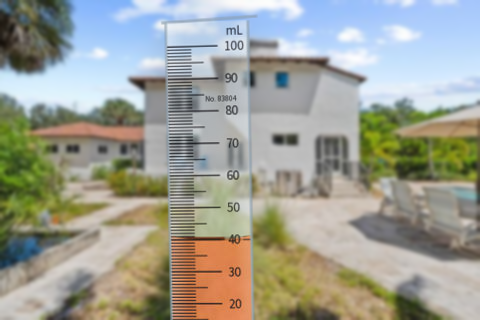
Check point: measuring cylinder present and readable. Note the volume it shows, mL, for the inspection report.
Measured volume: 40 mL
